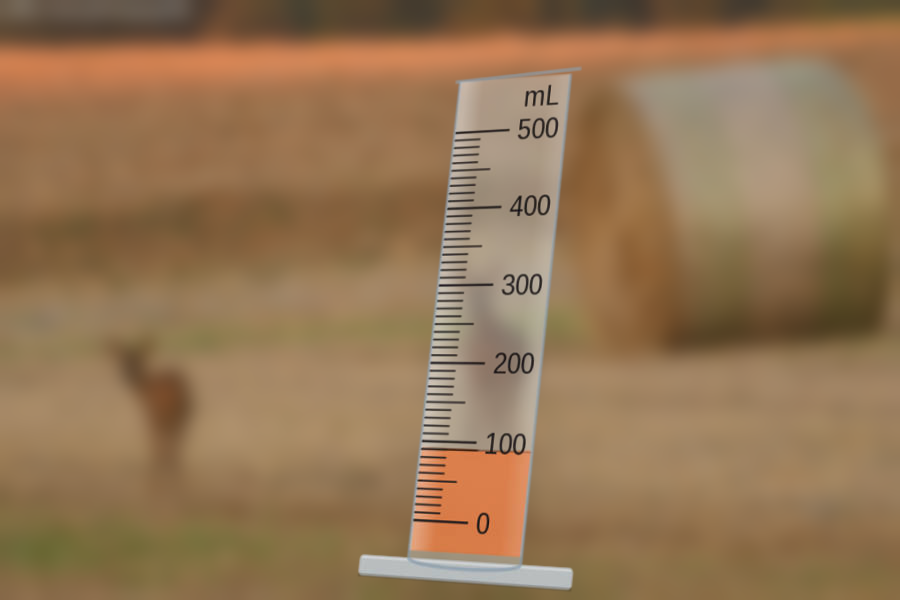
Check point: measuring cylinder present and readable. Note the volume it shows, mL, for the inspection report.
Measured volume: 90 mL
